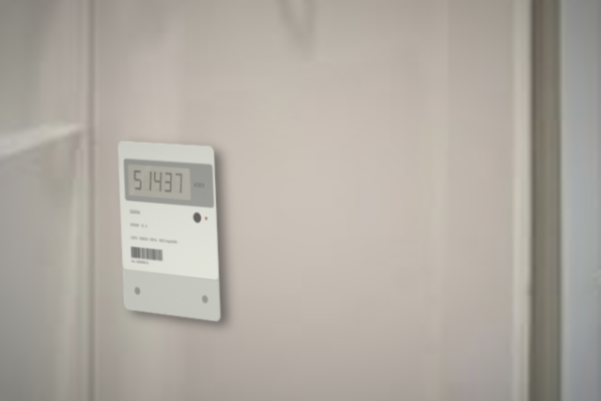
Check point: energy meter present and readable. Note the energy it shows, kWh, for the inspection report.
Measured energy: 51437 kWh
